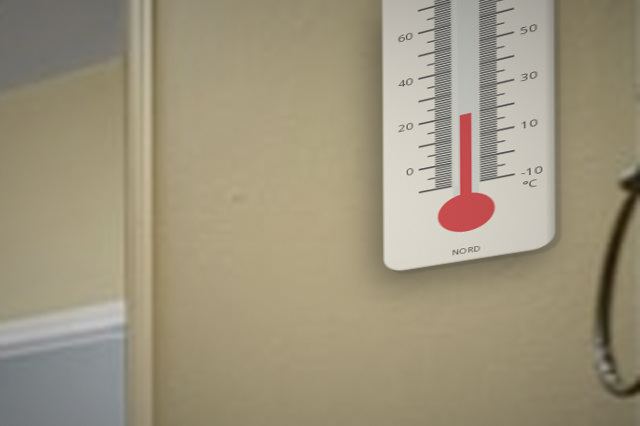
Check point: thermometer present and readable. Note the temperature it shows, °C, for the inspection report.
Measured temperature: 20 °C
